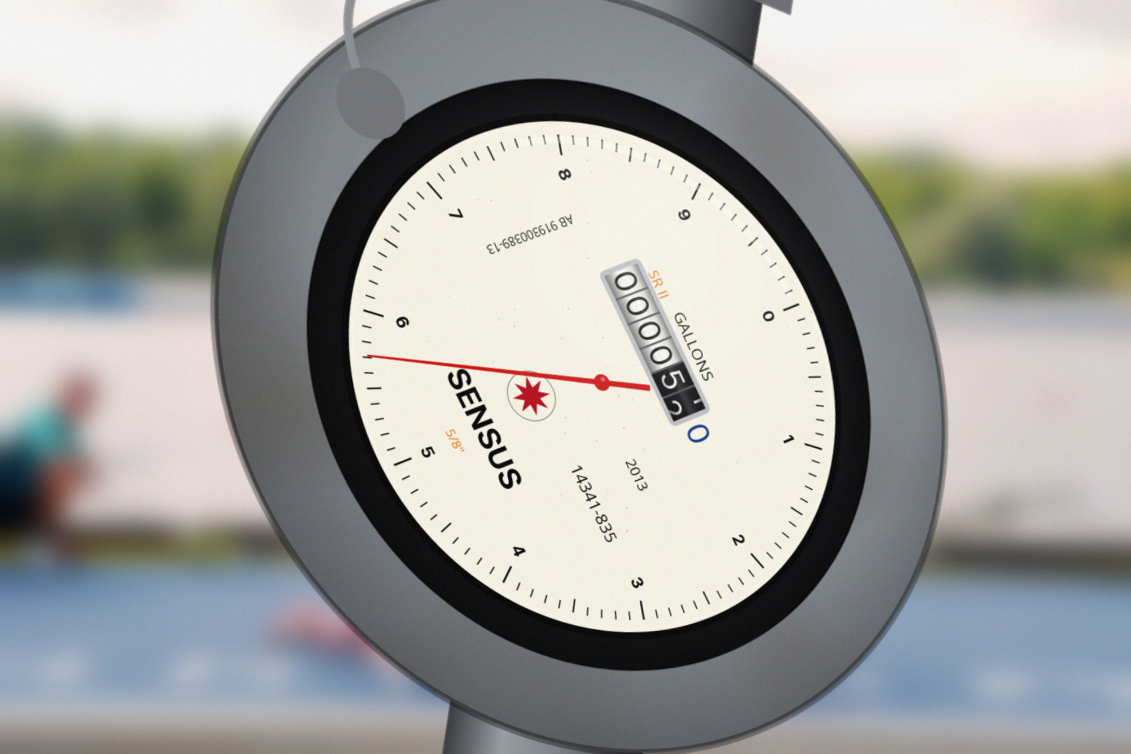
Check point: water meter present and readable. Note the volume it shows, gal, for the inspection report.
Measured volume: 515.7 gal
